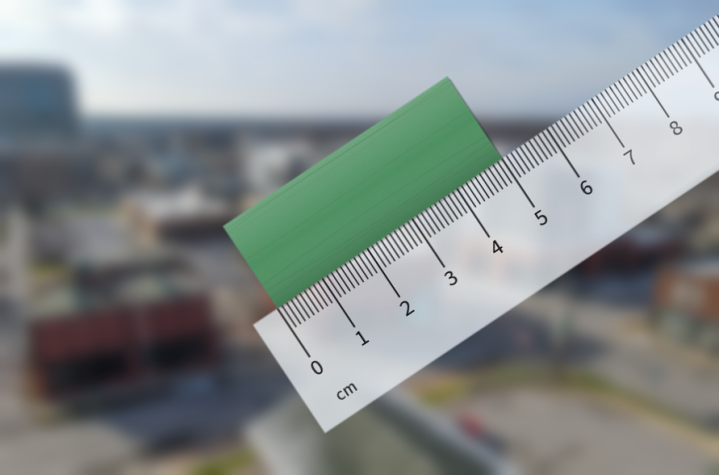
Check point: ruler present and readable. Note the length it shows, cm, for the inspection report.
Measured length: 5 cm
